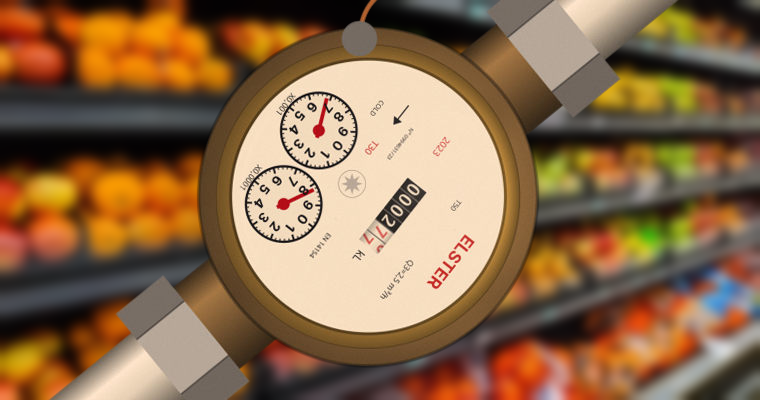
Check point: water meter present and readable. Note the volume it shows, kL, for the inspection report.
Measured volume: 2.7668 kL
